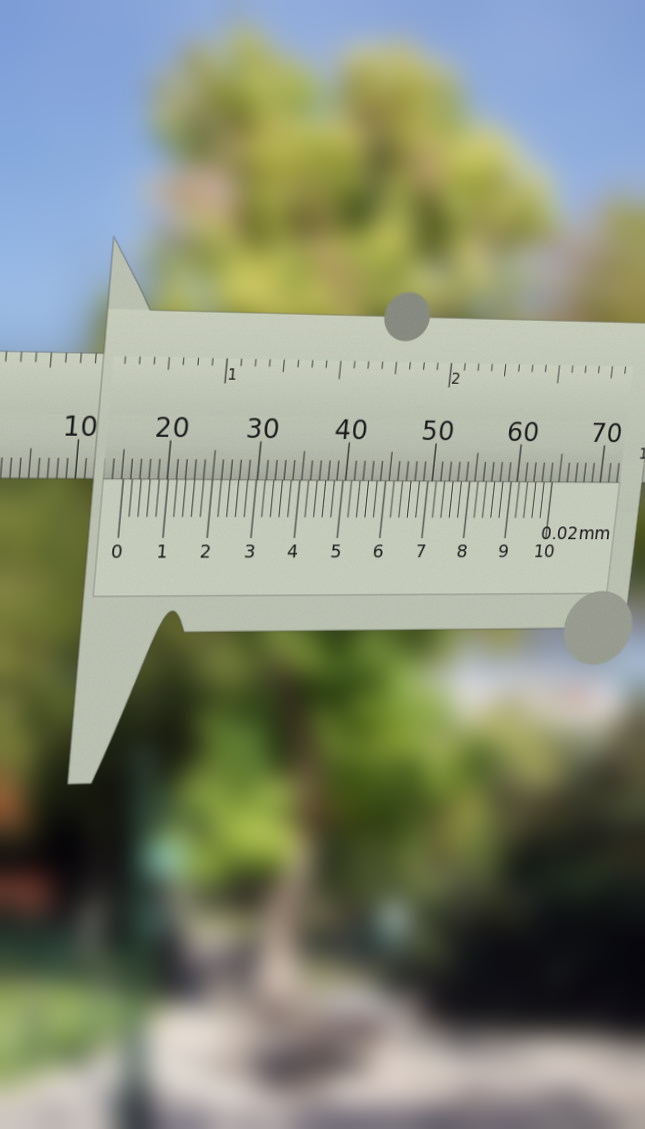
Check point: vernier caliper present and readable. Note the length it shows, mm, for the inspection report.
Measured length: 15.2 mm
